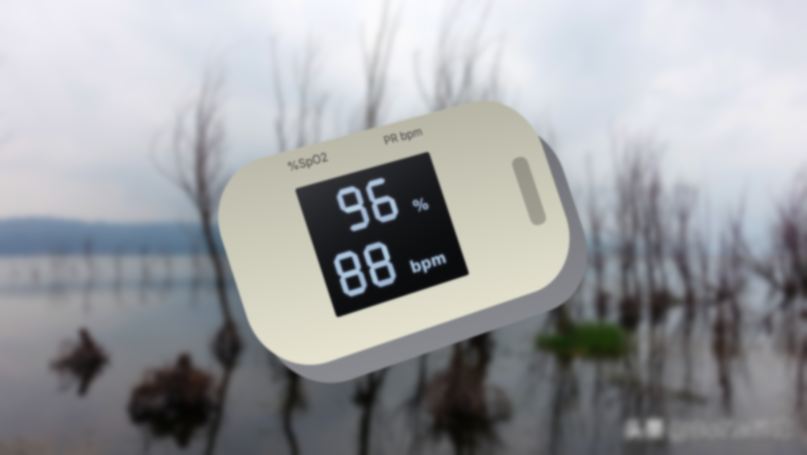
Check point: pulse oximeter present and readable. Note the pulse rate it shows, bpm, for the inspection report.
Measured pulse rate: 88 bpm
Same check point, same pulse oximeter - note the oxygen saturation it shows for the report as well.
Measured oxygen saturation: 96 %
